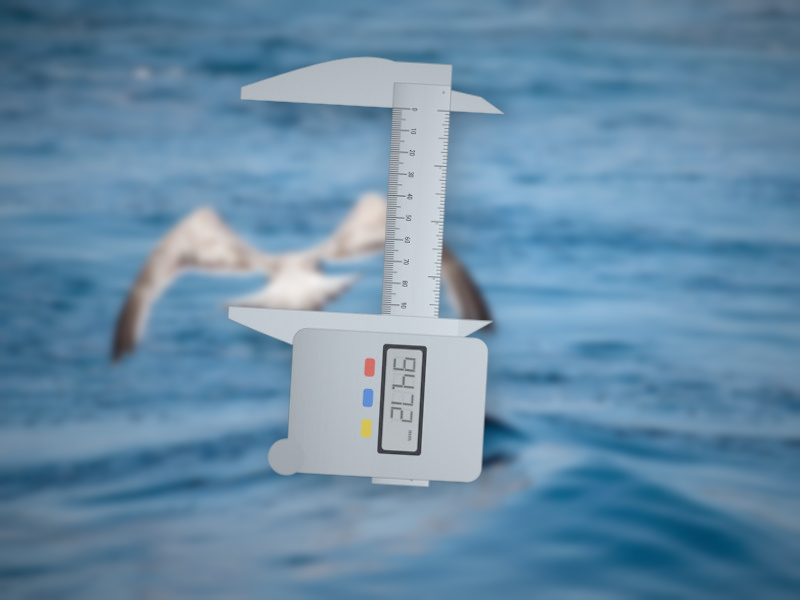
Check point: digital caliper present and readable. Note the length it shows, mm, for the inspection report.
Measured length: 94.72 mm
